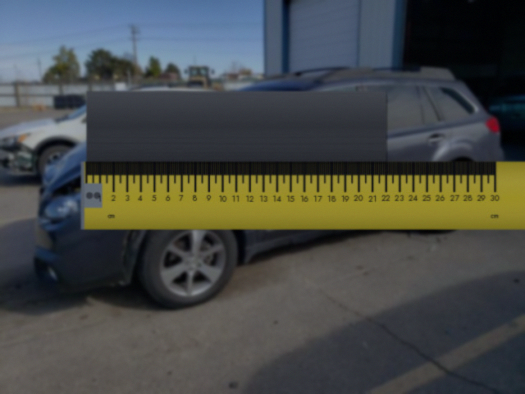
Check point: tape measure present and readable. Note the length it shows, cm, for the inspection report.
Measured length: 22 cm
